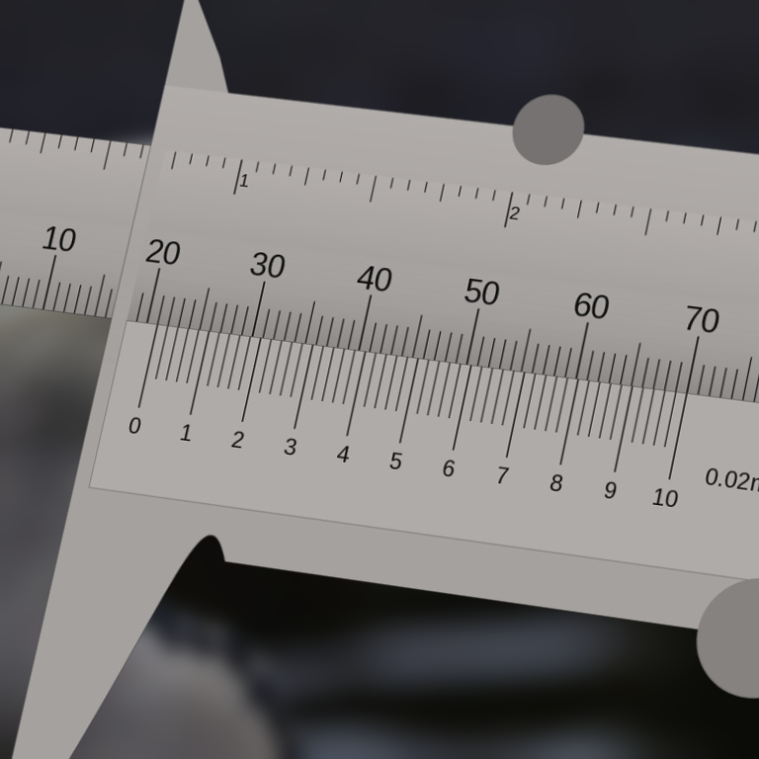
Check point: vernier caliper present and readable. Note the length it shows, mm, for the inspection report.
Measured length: 21.0 mm
